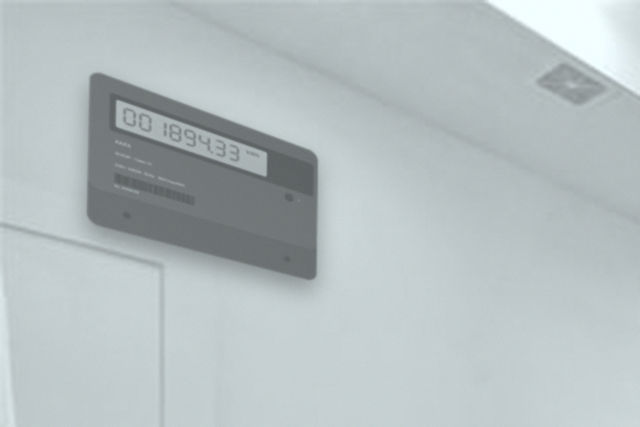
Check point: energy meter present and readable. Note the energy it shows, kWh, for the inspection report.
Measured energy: 1894.33 kWh
